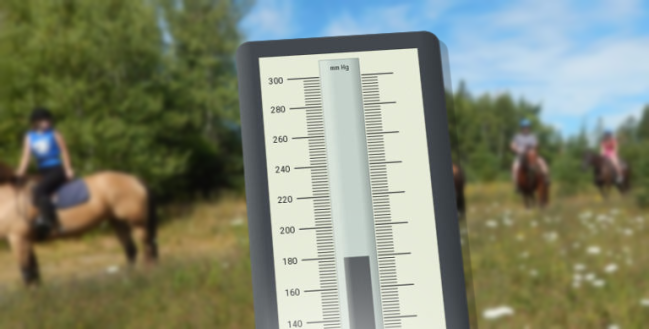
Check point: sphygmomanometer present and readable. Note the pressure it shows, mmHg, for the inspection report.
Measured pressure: 180 mmHg
